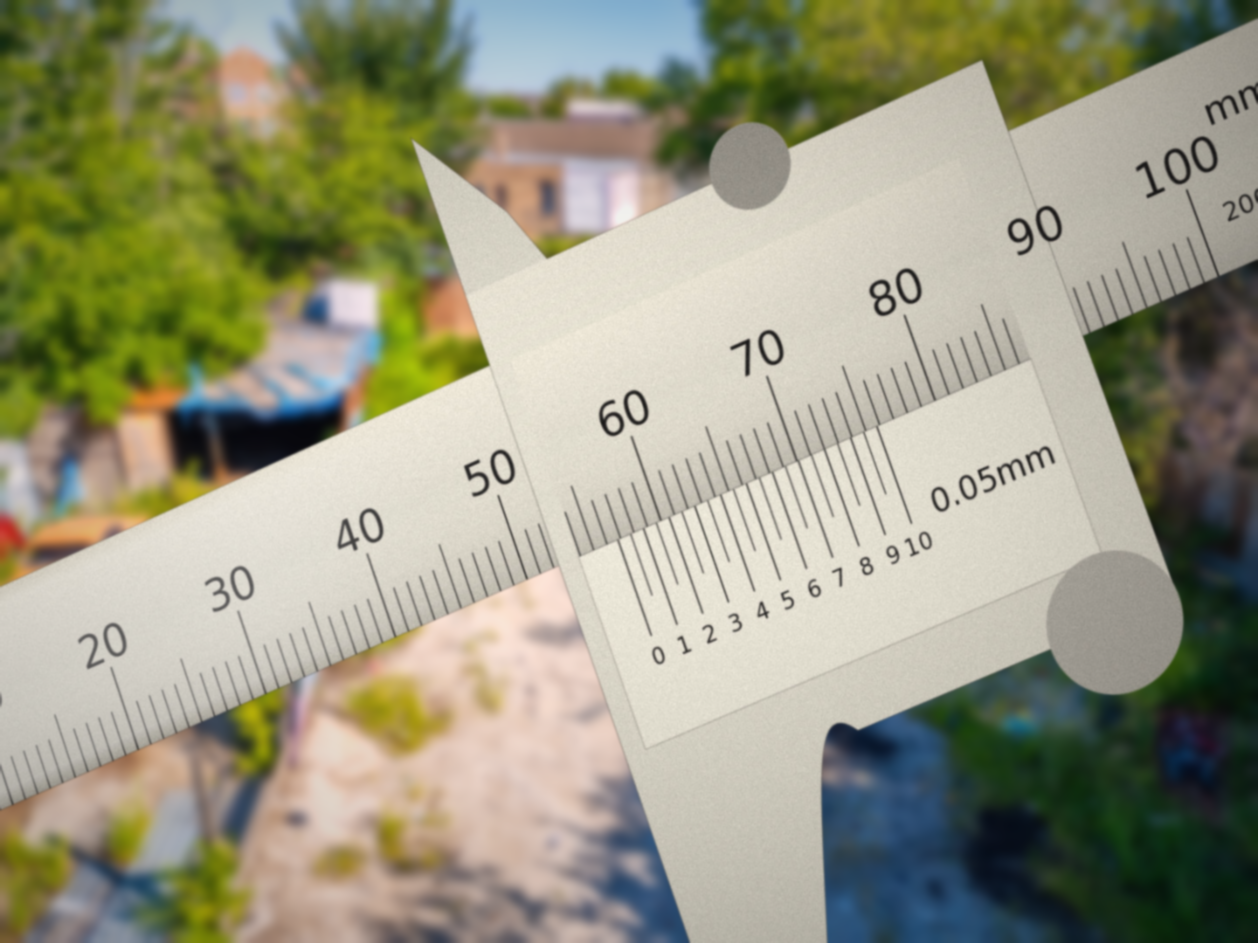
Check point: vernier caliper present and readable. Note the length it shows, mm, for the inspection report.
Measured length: 56.8 mm
